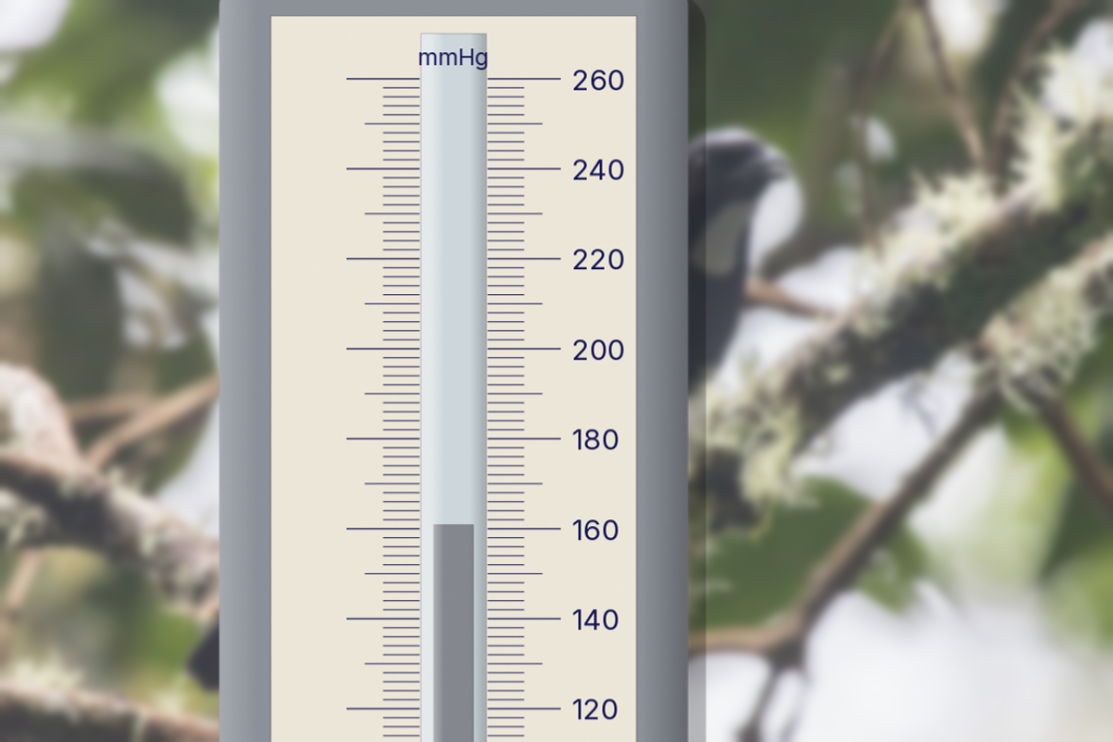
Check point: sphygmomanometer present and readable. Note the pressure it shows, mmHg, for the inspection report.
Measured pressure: 161 mmHg
